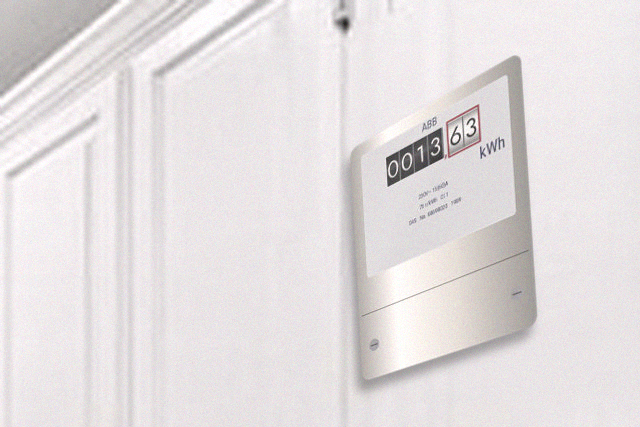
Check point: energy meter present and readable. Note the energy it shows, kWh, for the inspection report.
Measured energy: 13.63 kWh
